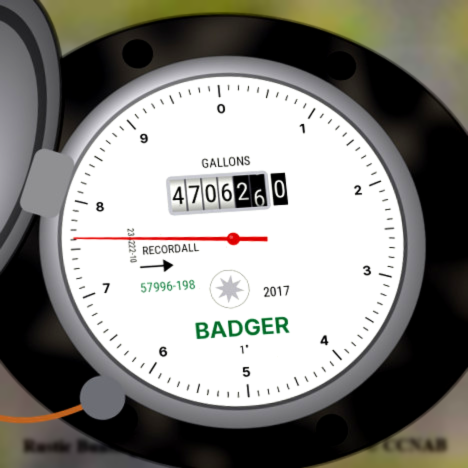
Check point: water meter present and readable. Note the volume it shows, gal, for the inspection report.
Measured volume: 4706257.6 gal
